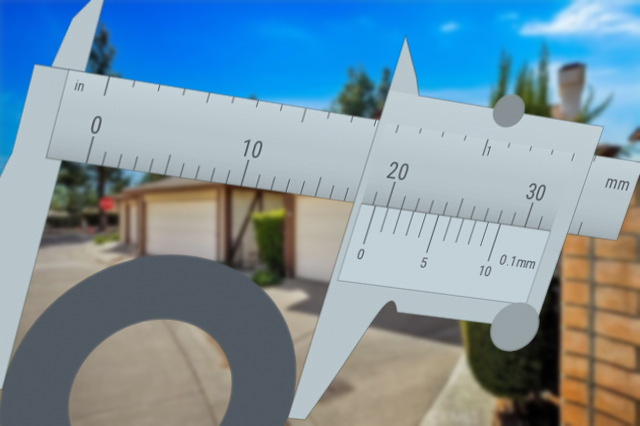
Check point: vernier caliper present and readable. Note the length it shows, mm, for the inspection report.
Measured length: 19.2 mm
